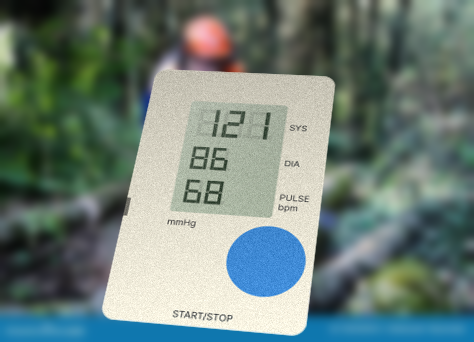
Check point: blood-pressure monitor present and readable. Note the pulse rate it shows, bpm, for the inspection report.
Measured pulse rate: 68 bpm
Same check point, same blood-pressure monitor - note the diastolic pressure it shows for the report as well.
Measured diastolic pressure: 86 mmHg
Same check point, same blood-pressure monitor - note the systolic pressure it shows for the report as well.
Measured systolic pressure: 121 mmHg
